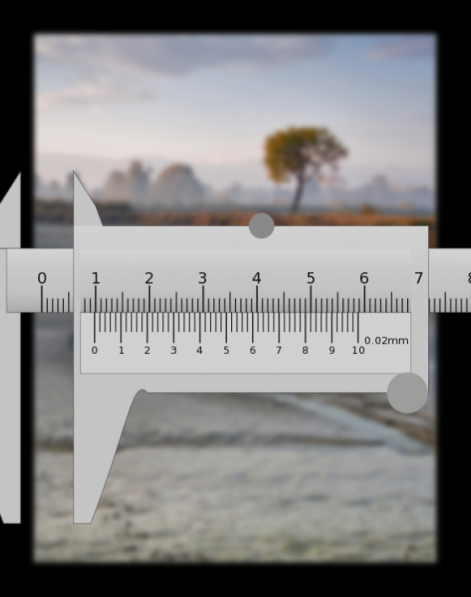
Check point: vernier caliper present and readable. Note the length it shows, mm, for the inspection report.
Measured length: 9.8 mm
